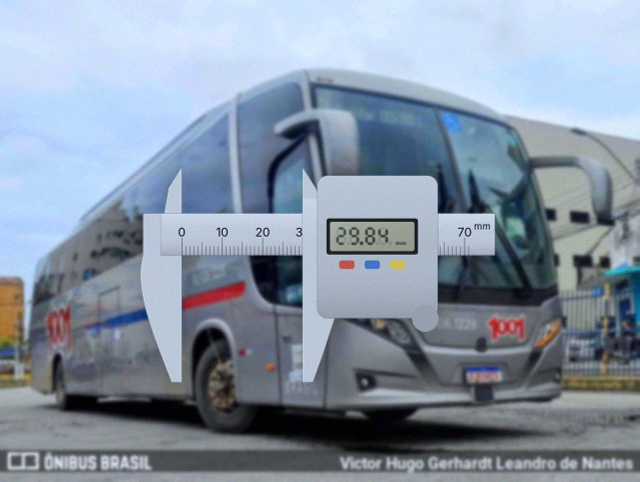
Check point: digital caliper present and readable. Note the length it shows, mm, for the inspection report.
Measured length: 29.84 mm
